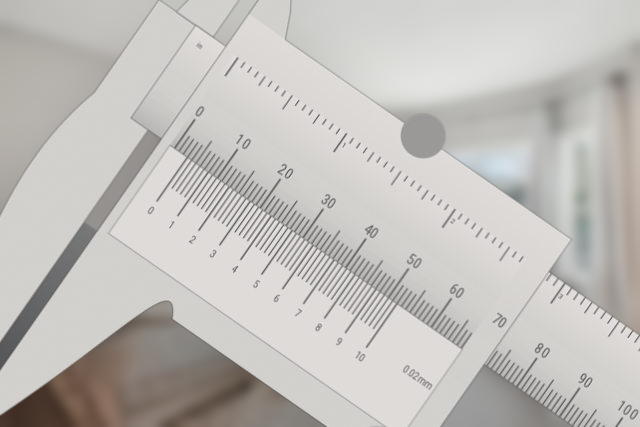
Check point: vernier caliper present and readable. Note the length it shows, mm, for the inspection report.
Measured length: 3.0 mm
